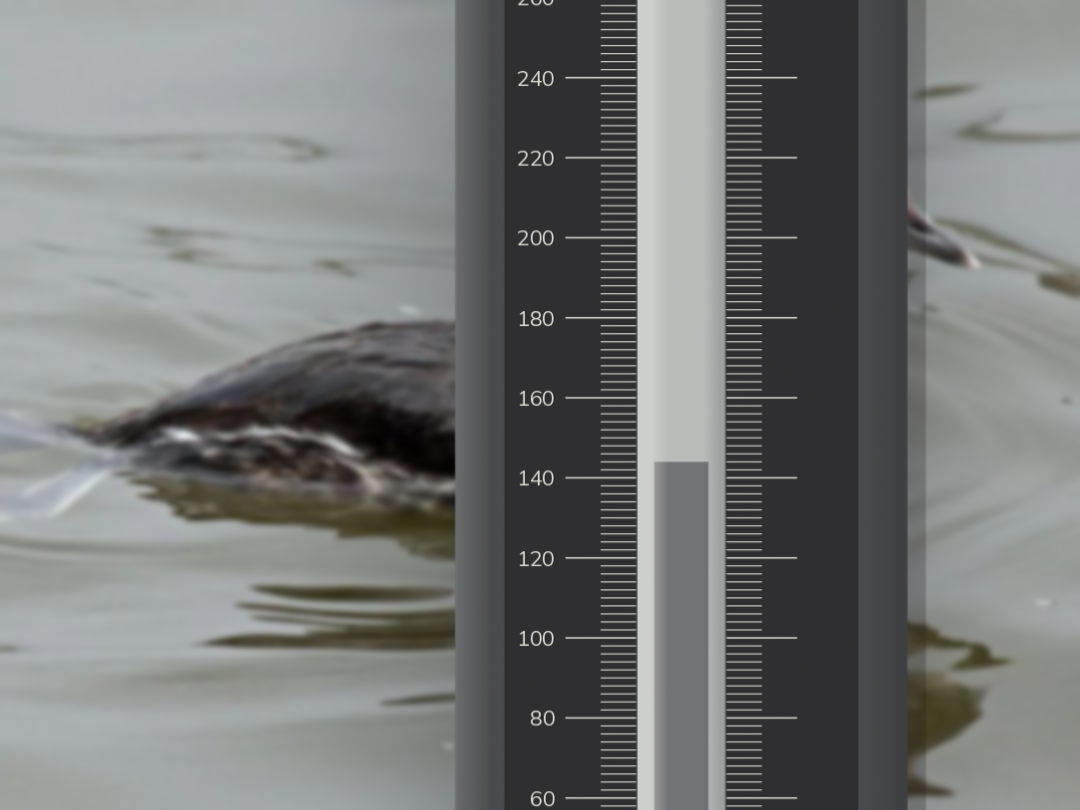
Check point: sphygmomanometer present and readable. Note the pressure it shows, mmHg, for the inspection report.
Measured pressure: 144 mmHg
